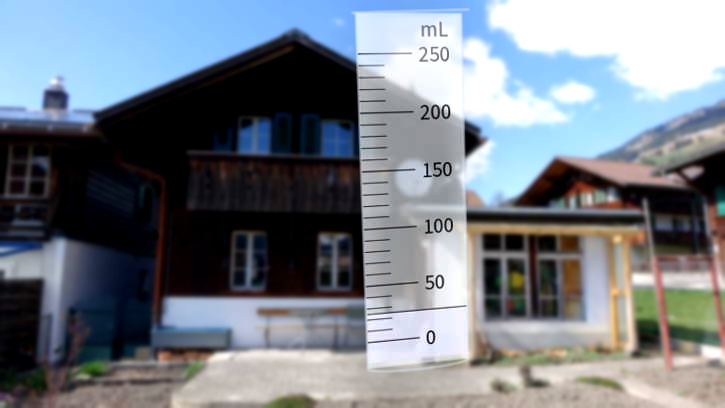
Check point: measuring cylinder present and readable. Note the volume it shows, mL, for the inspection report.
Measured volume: 25 mL
